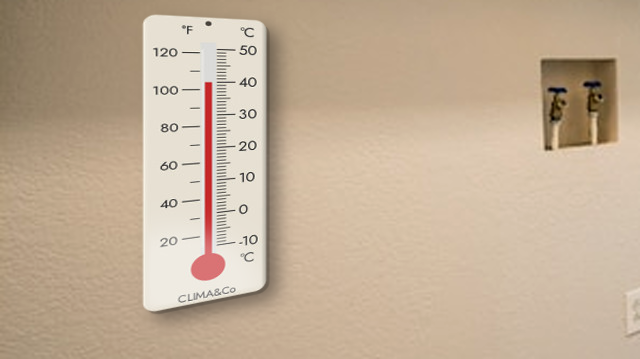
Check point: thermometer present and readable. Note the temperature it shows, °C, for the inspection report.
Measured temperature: 40 °C
